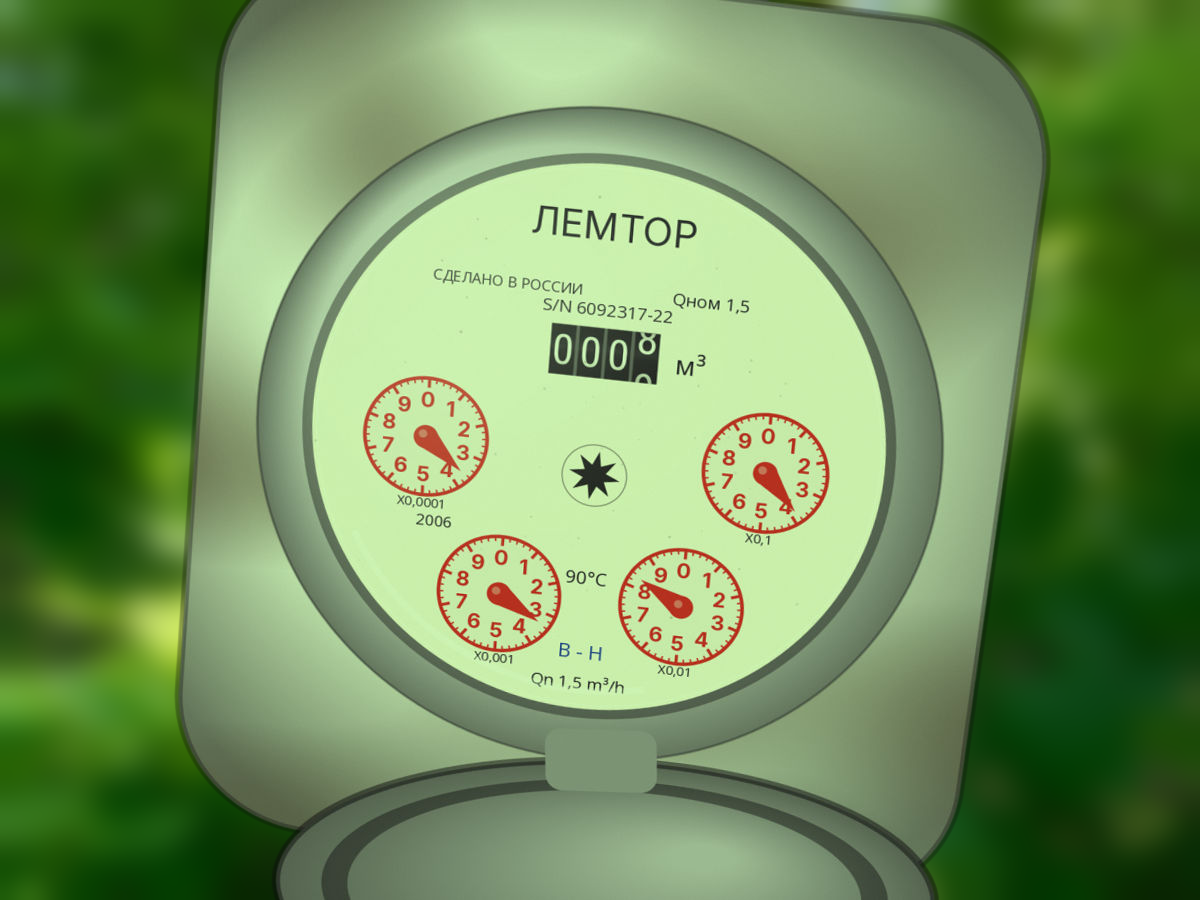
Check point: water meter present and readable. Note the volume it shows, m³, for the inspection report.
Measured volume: 8.3833 m³
